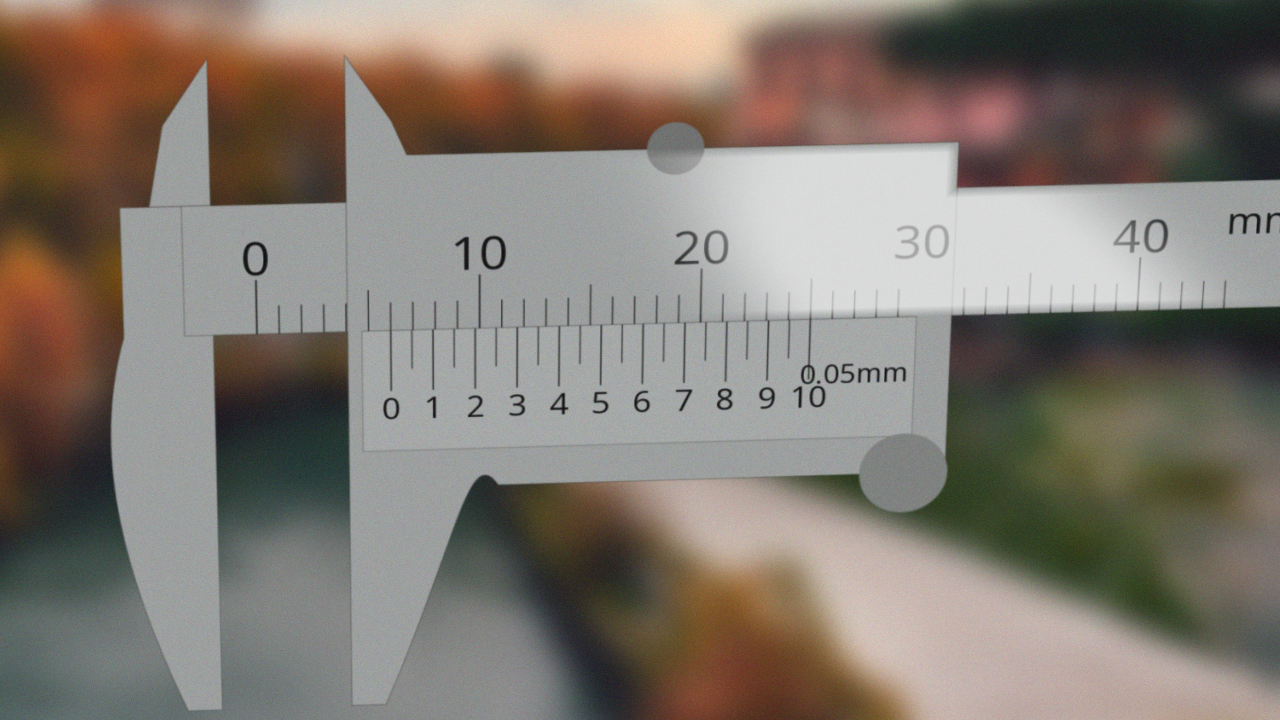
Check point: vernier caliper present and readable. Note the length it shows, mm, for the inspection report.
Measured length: 6.0 mm
